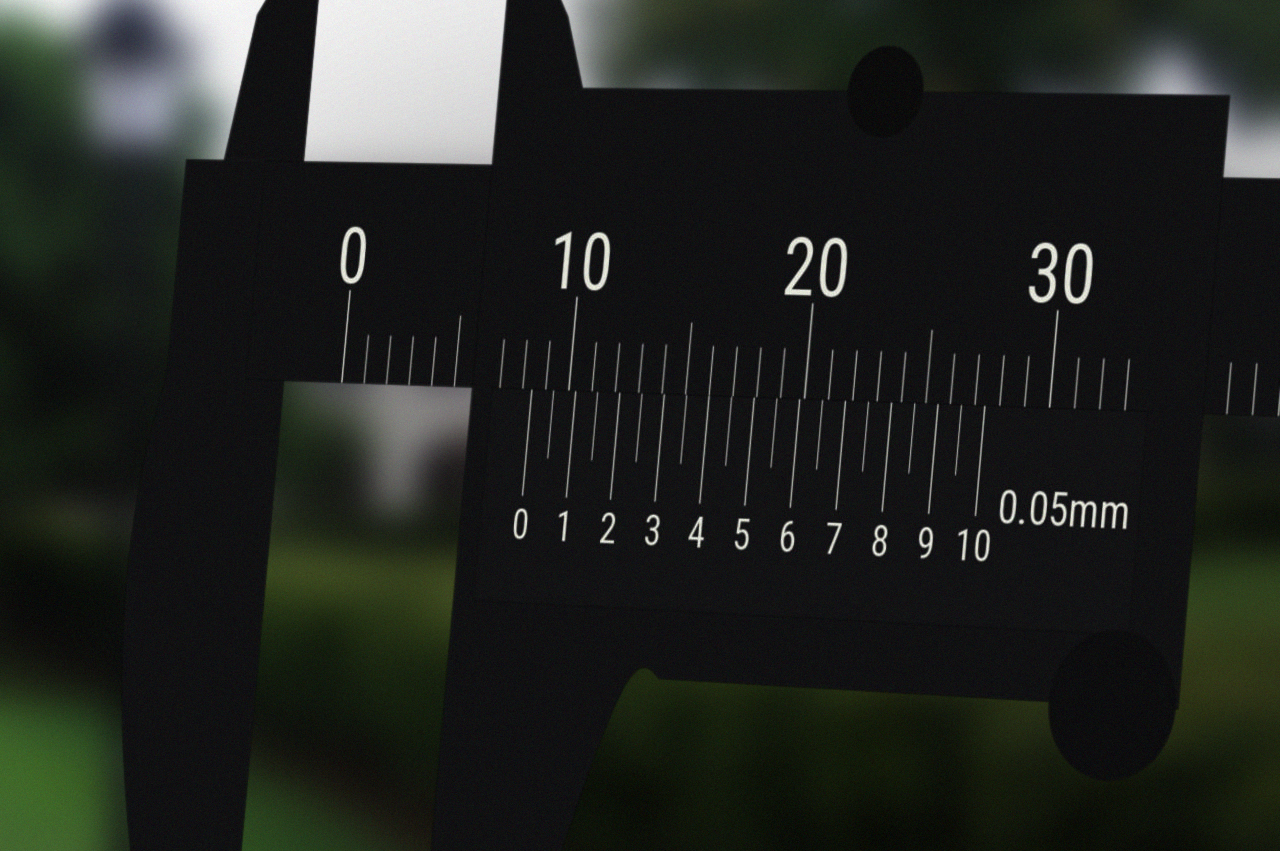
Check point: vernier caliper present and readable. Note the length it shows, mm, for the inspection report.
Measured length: 8.4 mm
